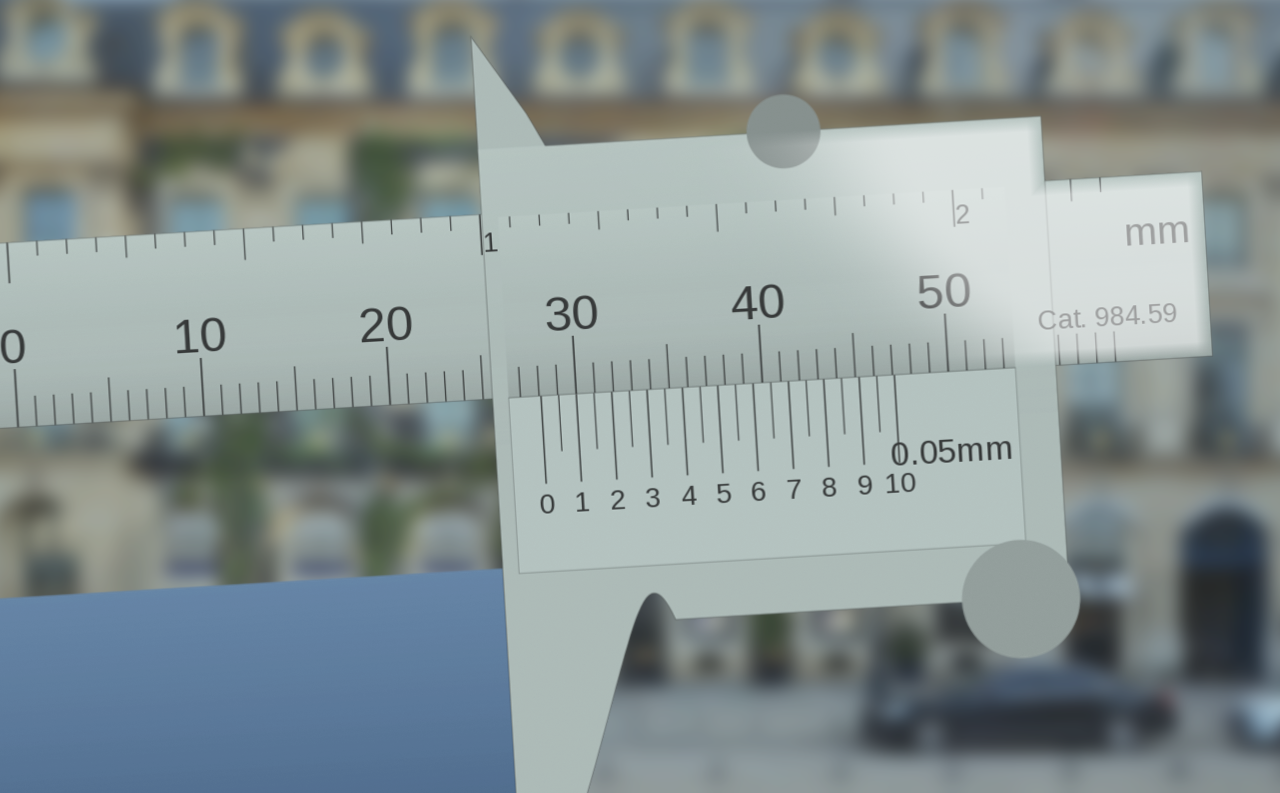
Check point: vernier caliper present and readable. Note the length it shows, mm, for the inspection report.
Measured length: 28.1 mm
